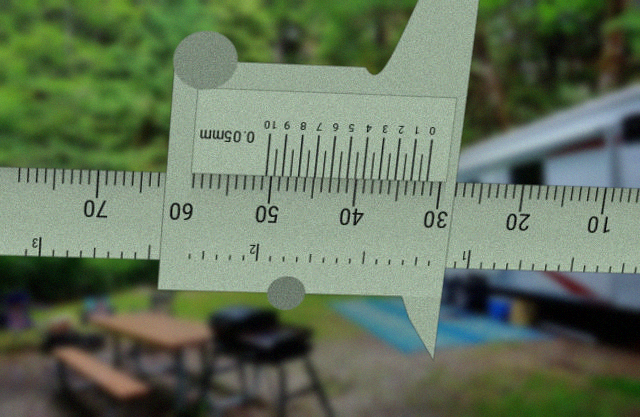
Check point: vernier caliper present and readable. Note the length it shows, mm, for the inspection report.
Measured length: 31.6 mm
